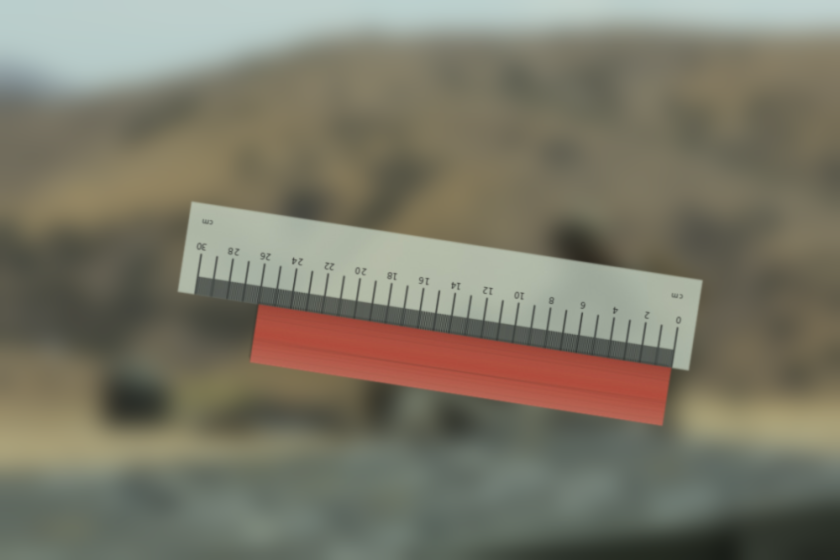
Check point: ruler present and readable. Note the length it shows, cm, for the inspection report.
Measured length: 26 cm
